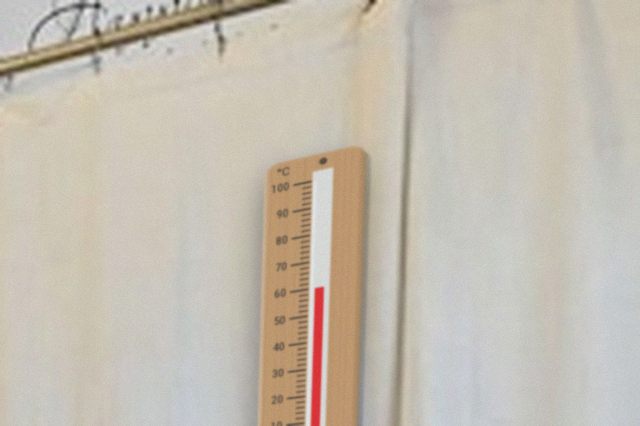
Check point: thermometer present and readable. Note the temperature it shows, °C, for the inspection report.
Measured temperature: 60 °C
